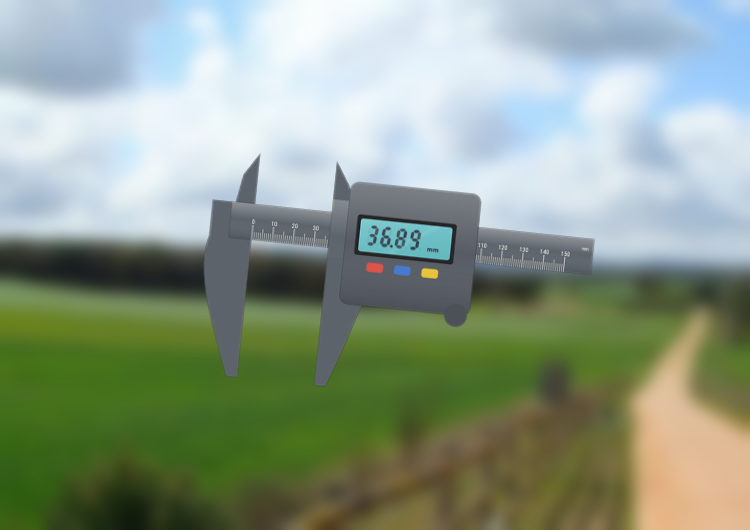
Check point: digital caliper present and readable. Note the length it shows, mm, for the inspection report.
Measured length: 36.89 mm
